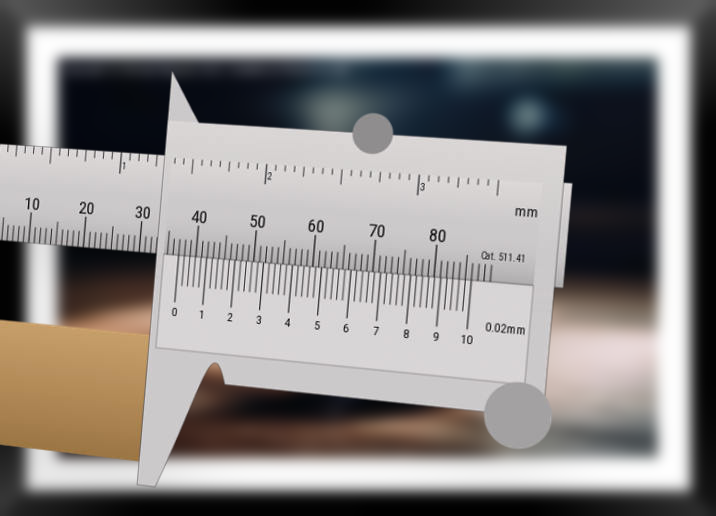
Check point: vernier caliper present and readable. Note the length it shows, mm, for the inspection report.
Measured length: 37.0 mm
